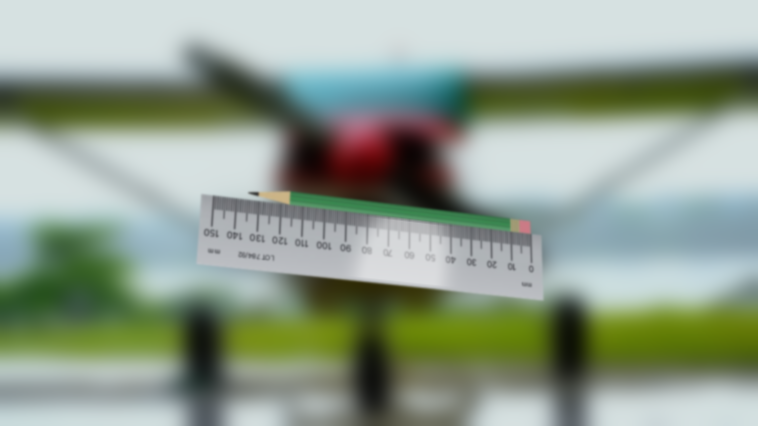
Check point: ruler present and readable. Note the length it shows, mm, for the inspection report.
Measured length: 135 mm
